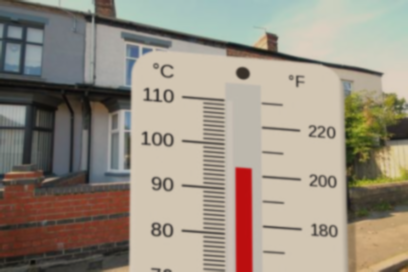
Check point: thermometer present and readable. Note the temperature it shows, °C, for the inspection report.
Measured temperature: 95 °C
